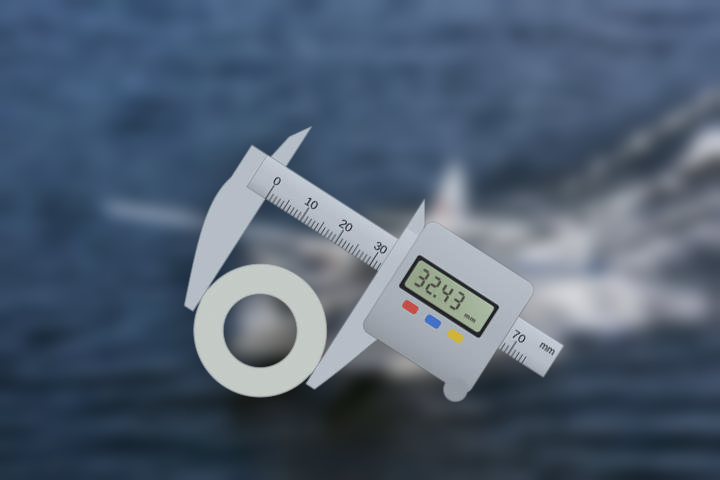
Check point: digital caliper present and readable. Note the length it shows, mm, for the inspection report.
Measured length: 32.43 mm
